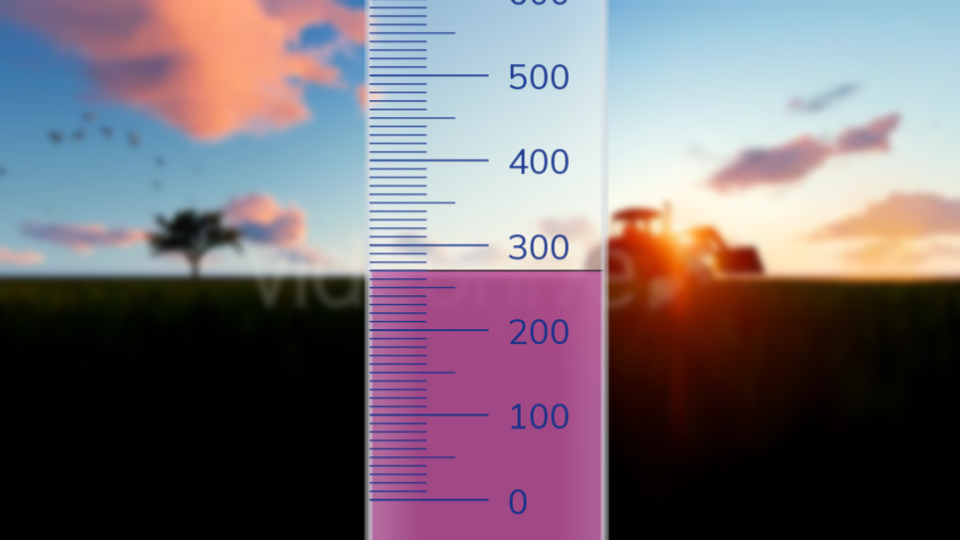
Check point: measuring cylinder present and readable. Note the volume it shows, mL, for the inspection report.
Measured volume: 270 mL
